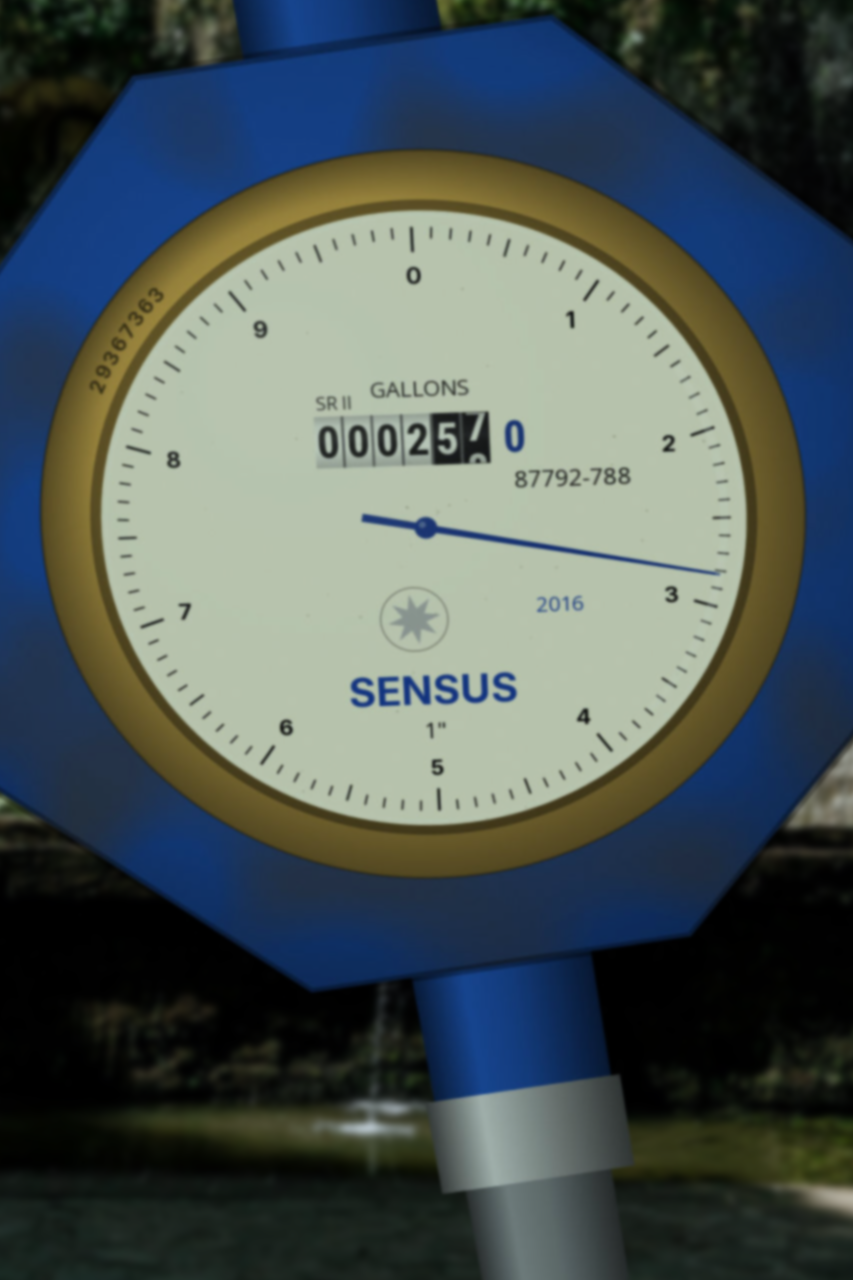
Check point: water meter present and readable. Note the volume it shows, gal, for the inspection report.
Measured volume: 2572.8 gal
